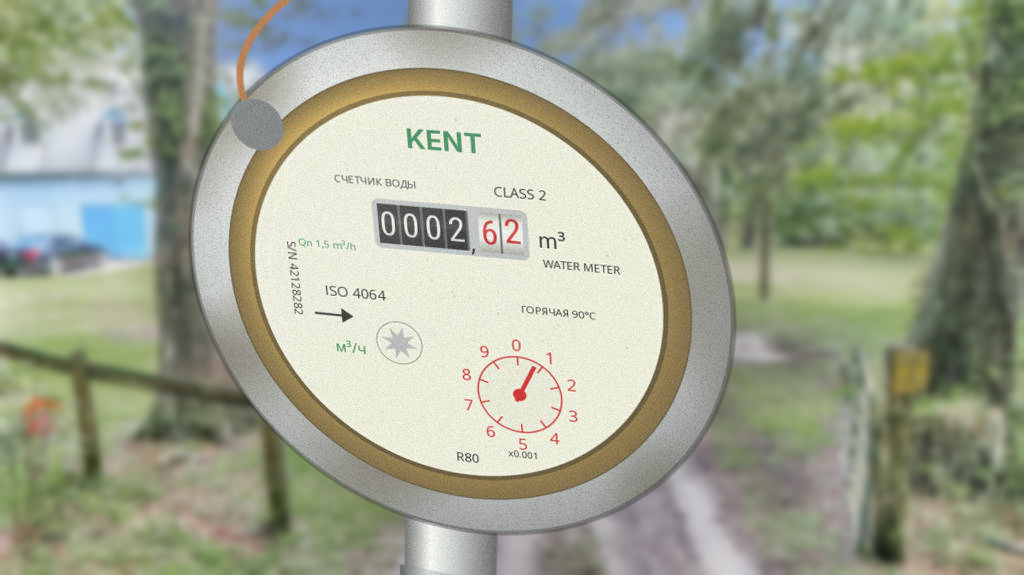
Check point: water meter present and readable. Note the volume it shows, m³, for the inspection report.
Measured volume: 2.620 m³
